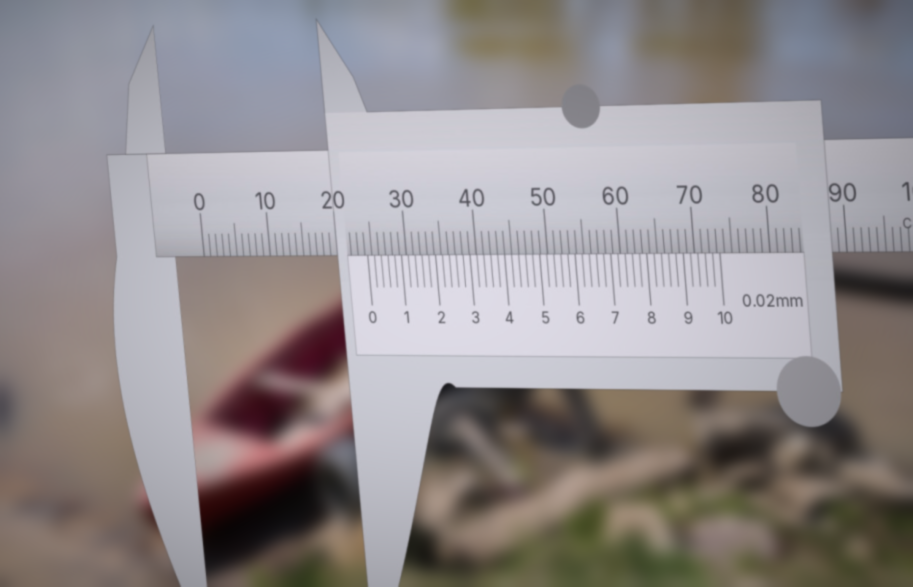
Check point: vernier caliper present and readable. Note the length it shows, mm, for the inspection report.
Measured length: 24.4 mm
